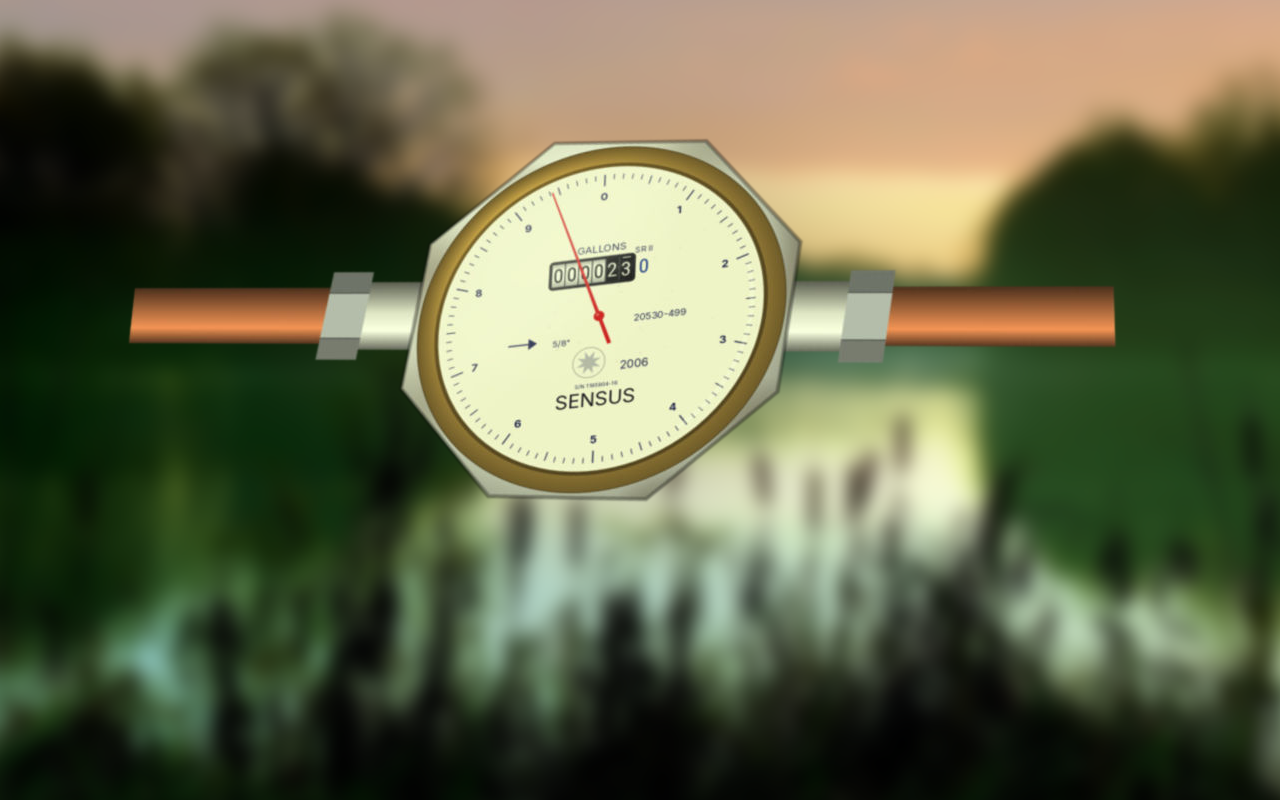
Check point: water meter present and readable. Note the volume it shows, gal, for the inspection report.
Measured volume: 229.4 gal
